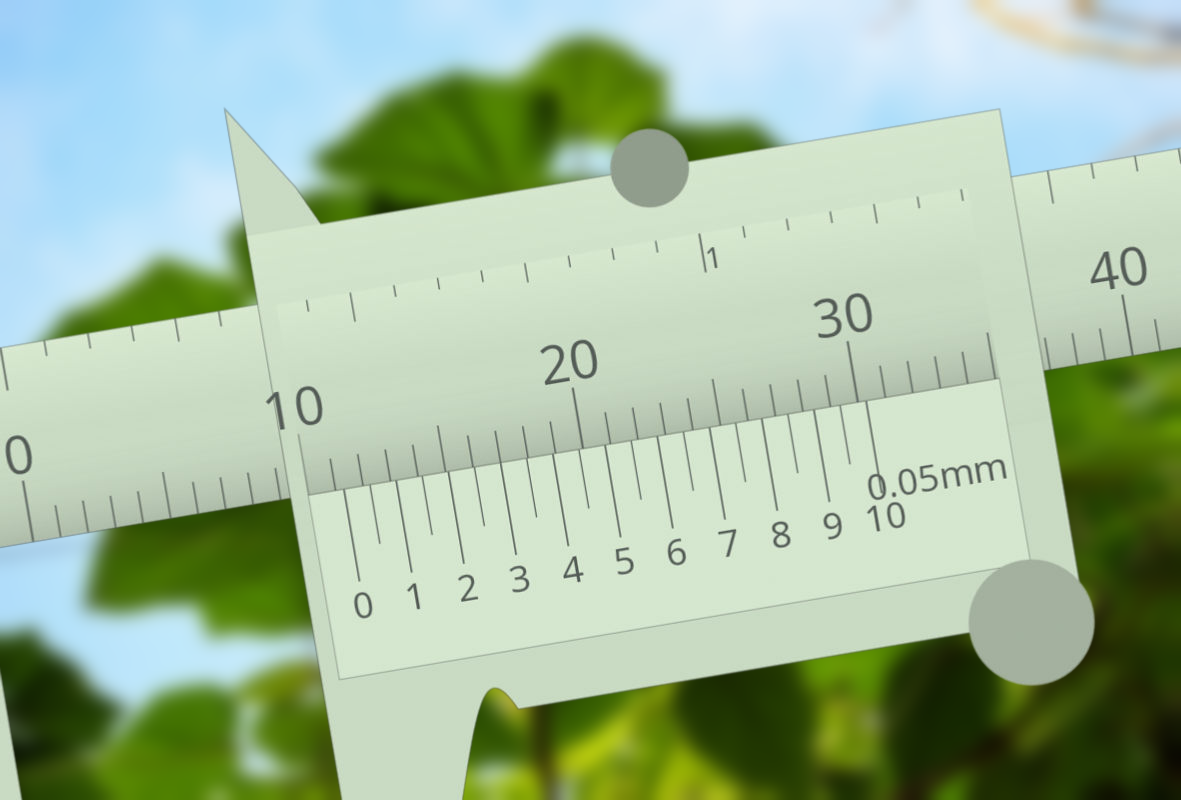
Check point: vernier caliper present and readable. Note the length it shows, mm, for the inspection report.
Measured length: 11.30 mm
